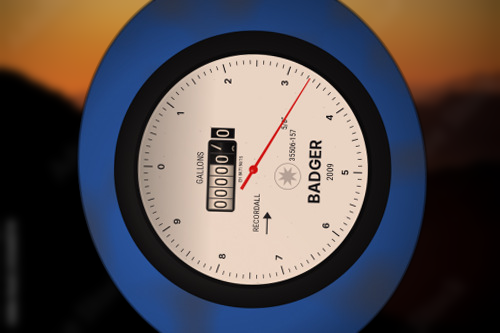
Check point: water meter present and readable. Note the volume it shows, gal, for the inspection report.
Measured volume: 73.3 gal
